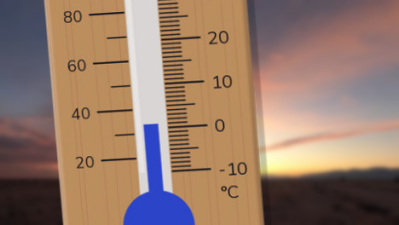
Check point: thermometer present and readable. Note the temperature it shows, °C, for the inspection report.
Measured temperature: 1 °C
